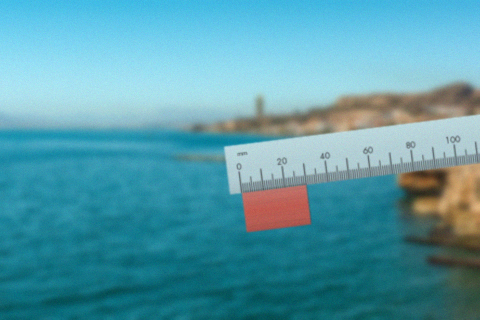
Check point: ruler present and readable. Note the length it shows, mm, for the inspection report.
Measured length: 30 mm
